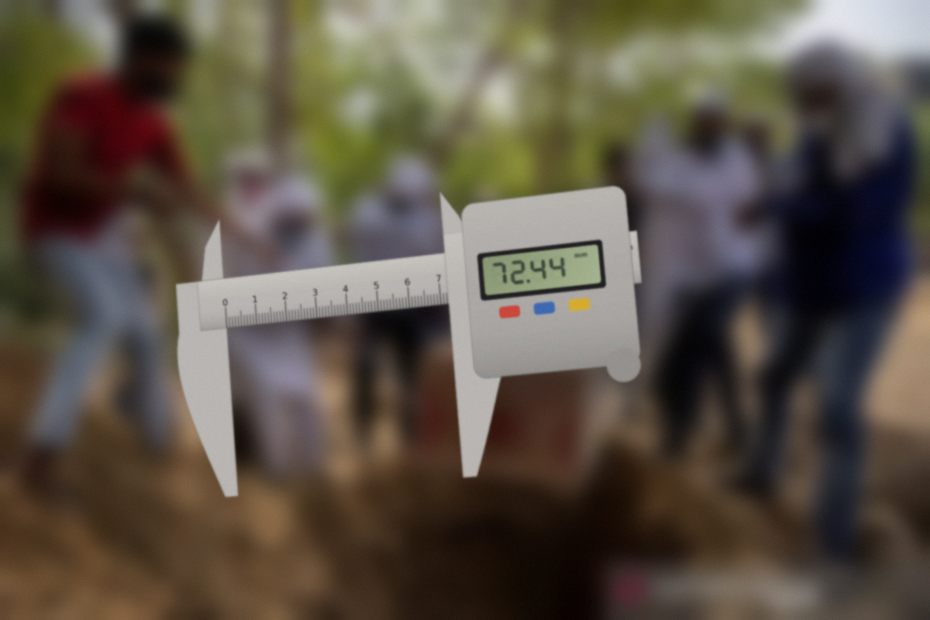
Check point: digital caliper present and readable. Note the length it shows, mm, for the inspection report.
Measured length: 72.44 mm
